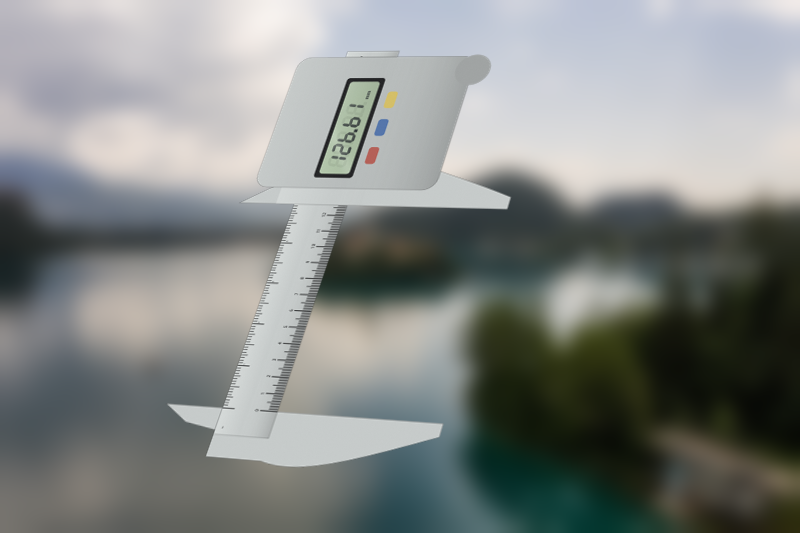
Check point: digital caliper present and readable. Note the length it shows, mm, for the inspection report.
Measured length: 126.61 mm
